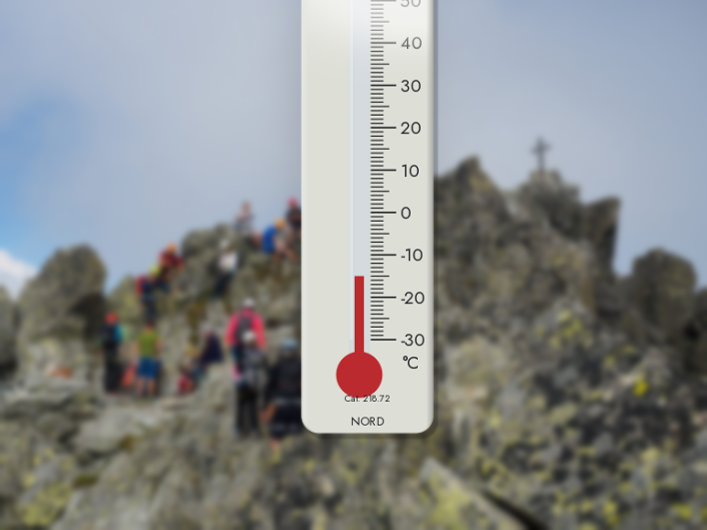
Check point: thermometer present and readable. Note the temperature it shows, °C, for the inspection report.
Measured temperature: -15 °C
